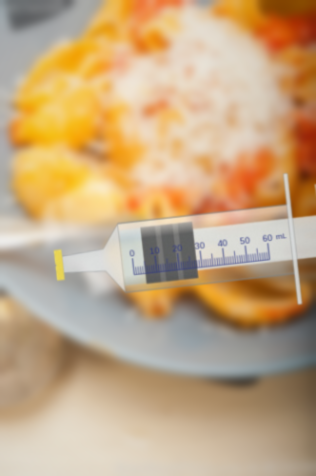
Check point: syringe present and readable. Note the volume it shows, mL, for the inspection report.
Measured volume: 5 mL
